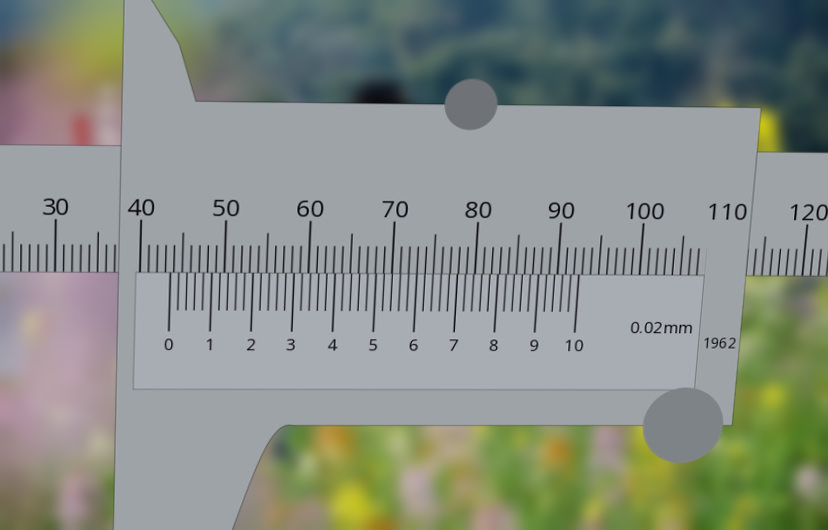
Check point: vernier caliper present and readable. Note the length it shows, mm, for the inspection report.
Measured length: 43.6 mm
